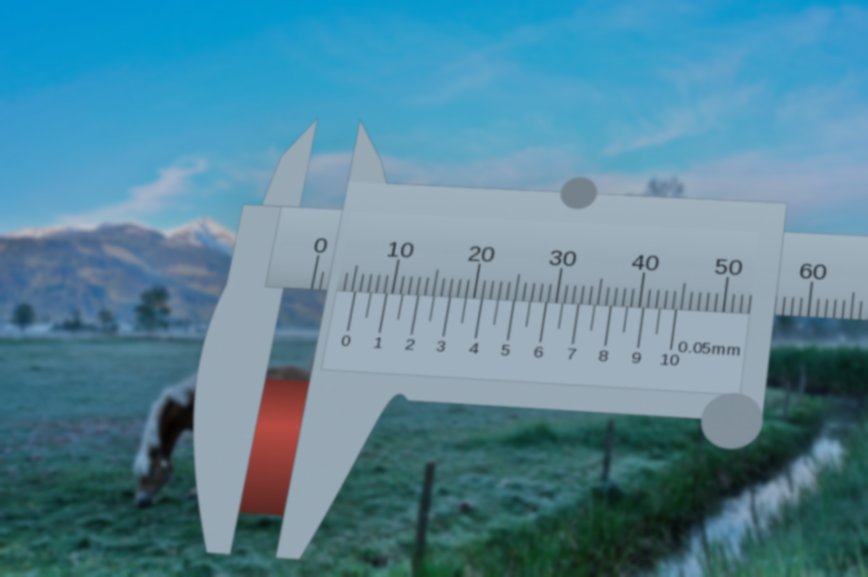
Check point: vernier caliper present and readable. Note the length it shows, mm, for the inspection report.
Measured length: 5.4 mm
